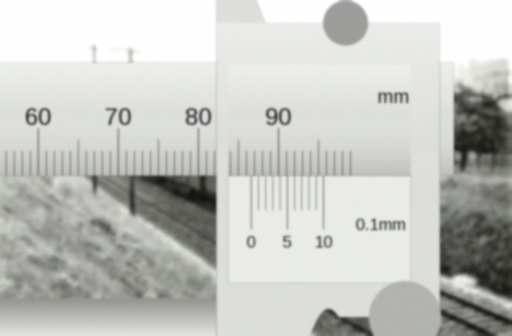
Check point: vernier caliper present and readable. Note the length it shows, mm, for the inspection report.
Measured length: 86.6 mm
